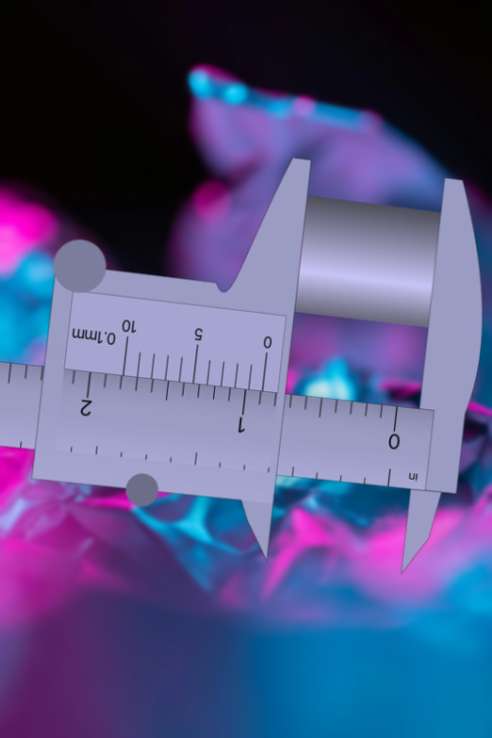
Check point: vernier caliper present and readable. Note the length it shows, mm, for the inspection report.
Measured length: 8.9 mm
